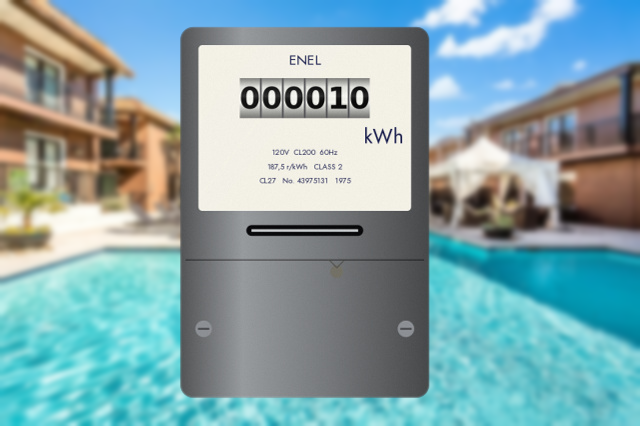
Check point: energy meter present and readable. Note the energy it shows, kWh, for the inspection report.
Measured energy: 10 kWh
